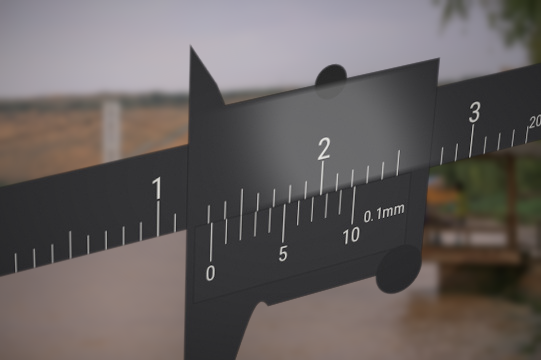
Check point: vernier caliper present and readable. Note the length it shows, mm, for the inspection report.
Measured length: 13.2 mm
